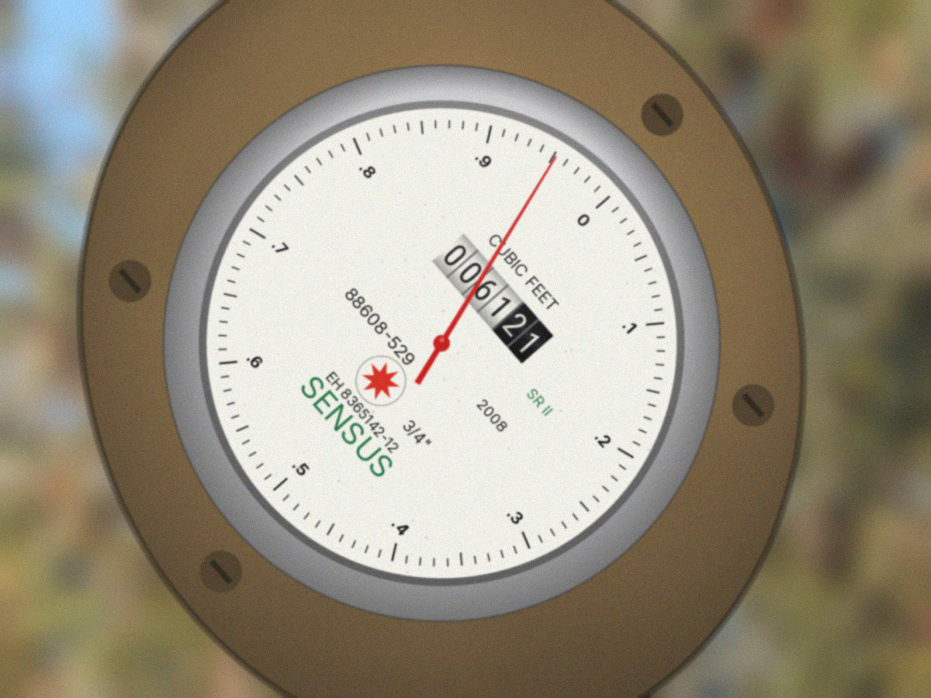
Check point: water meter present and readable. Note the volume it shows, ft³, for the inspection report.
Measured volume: 6120.95 ft³
